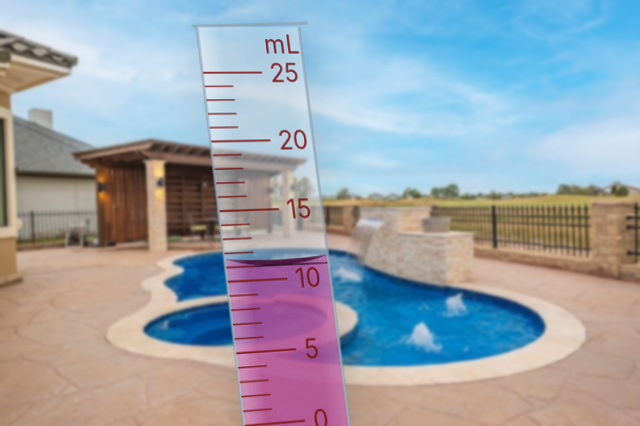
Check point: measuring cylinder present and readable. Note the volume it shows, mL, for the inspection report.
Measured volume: 11 mL
